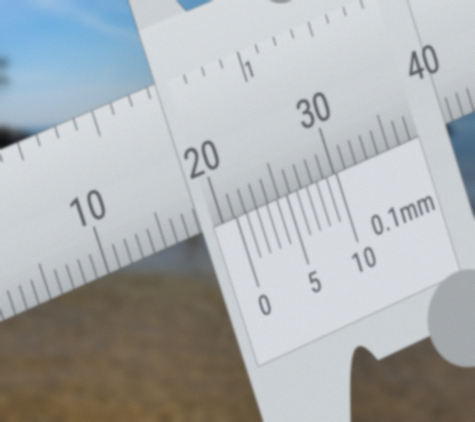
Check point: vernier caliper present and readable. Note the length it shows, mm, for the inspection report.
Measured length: 21.2 mm
